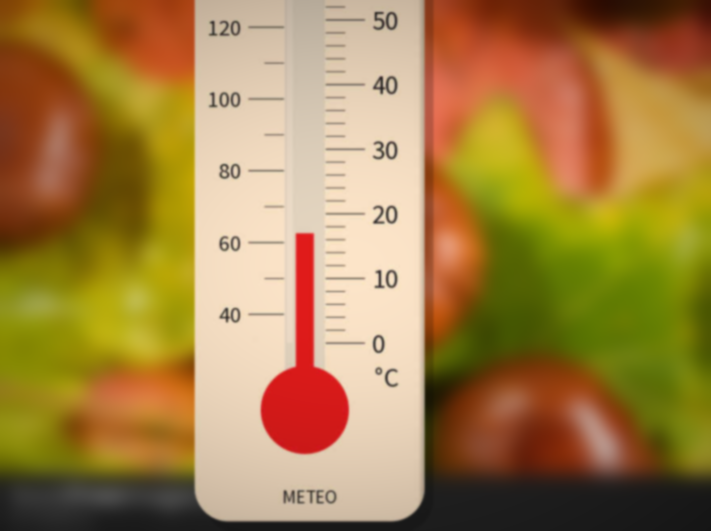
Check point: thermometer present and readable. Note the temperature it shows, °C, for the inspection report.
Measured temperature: 17 °C
